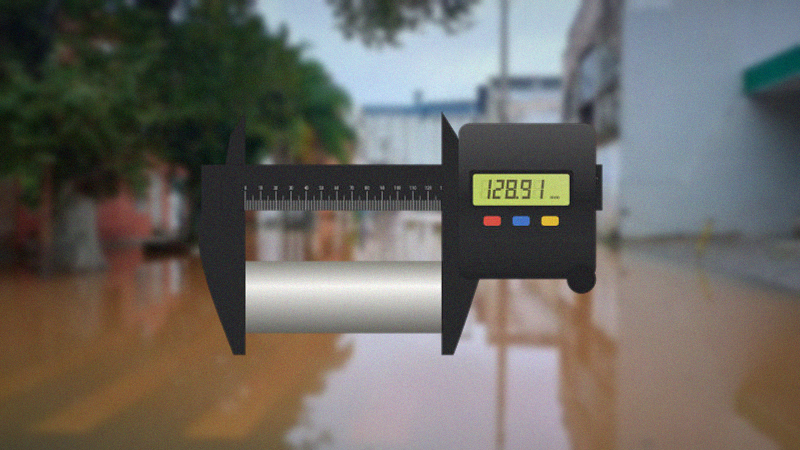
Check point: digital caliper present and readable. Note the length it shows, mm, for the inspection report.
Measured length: 128.91 mm
